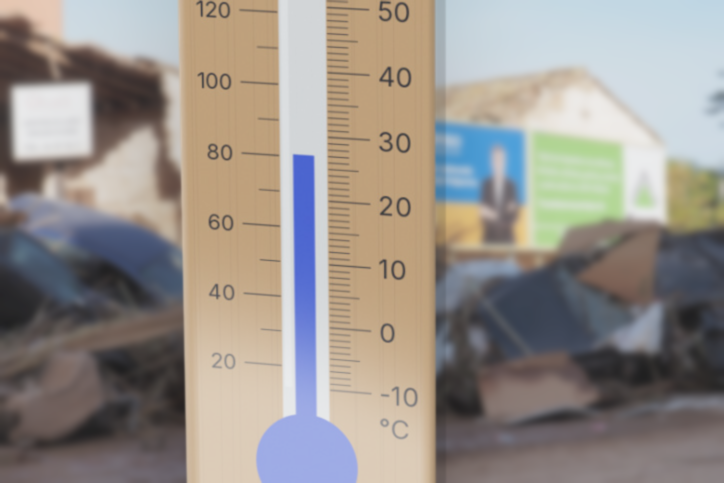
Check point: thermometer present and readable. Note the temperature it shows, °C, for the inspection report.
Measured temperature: 27 °C
